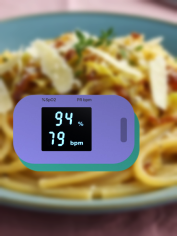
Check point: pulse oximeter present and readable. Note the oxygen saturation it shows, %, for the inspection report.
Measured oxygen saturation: 94 %
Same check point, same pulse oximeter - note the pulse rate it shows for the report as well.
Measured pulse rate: 79 bpm
